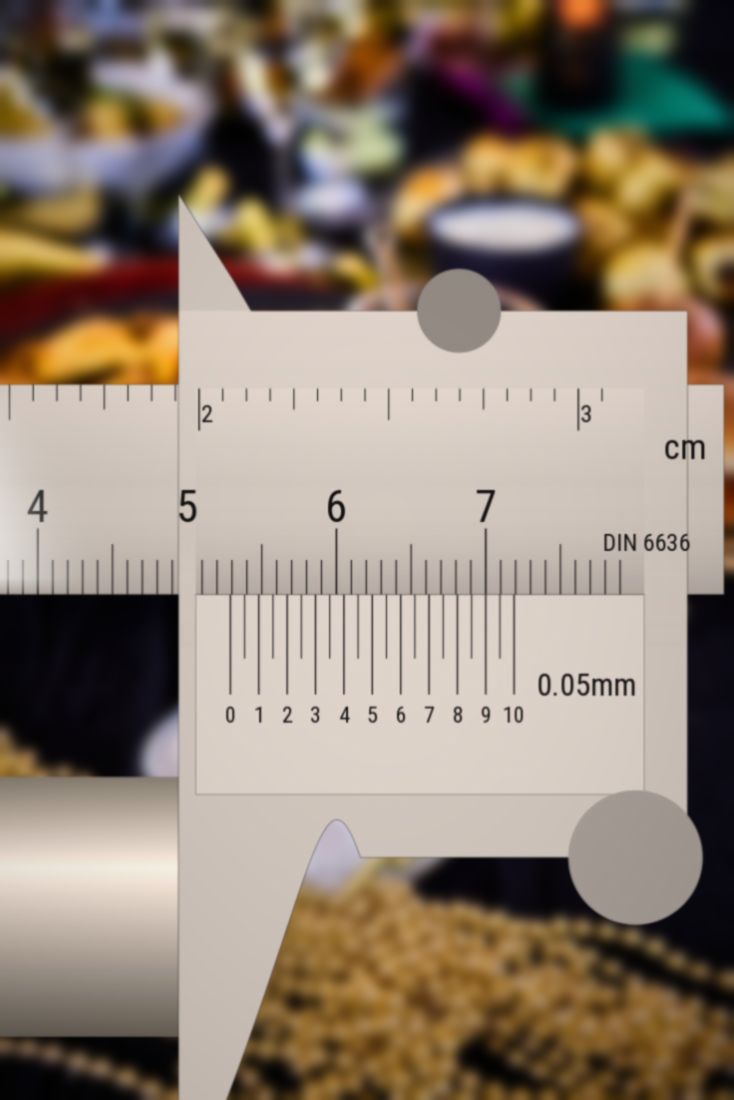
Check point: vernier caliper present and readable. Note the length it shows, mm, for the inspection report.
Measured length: 52.9 mm
